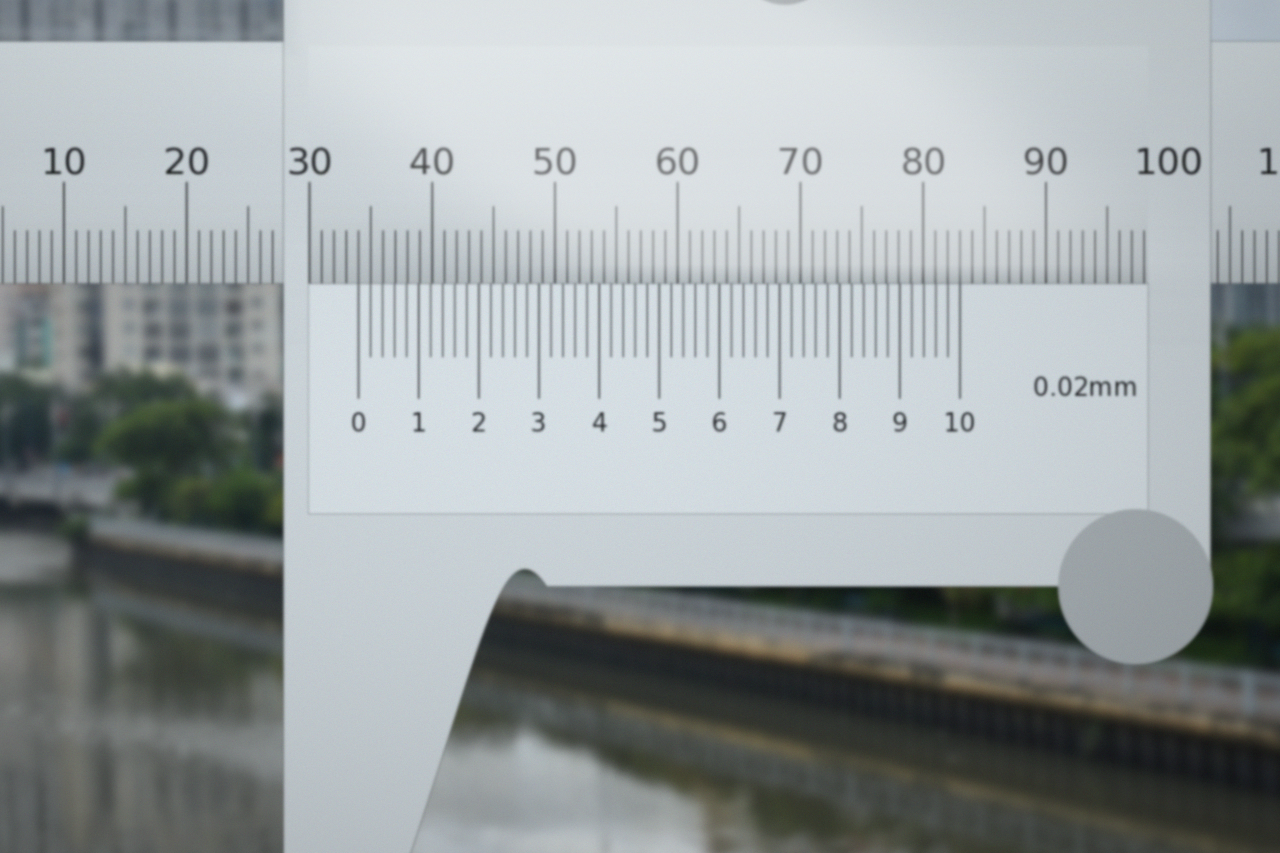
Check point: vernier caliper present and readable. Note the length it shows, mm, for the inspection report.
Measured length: 34.0 mm
